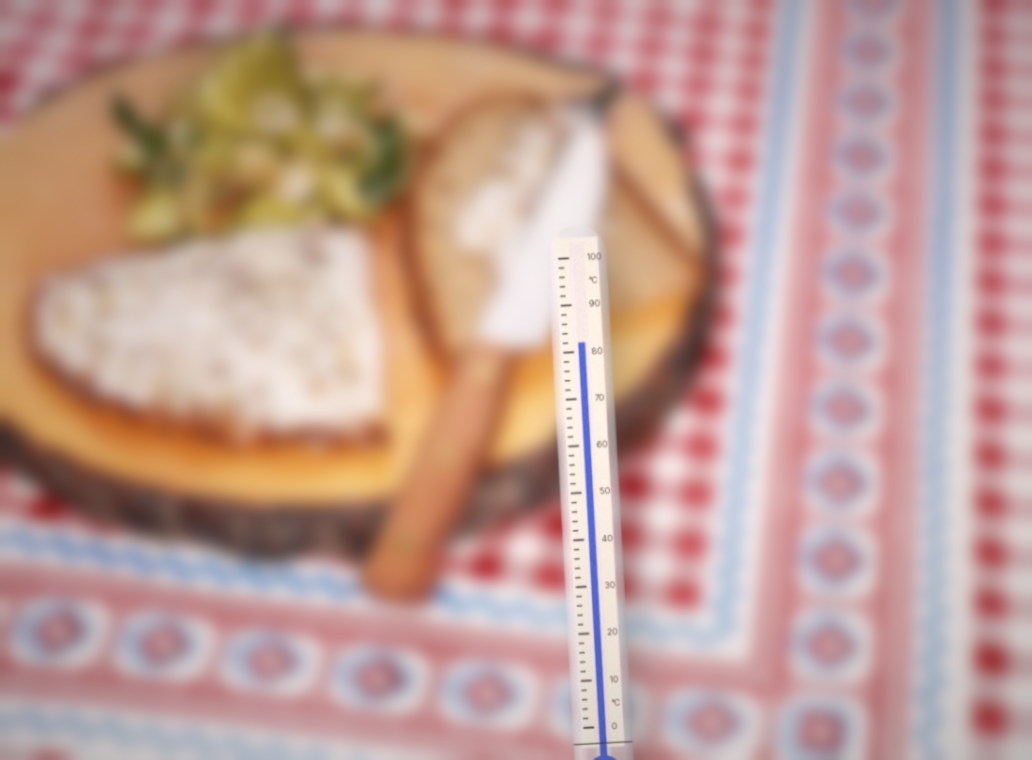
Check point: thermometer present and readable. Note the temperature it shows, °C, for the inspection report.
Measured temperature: 82 °C
